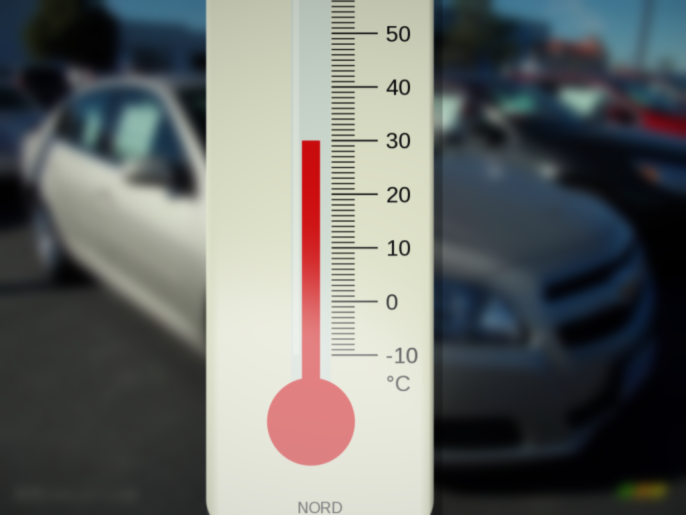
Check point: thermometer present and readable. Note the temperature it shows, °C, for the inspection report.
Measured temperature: 30 °C
